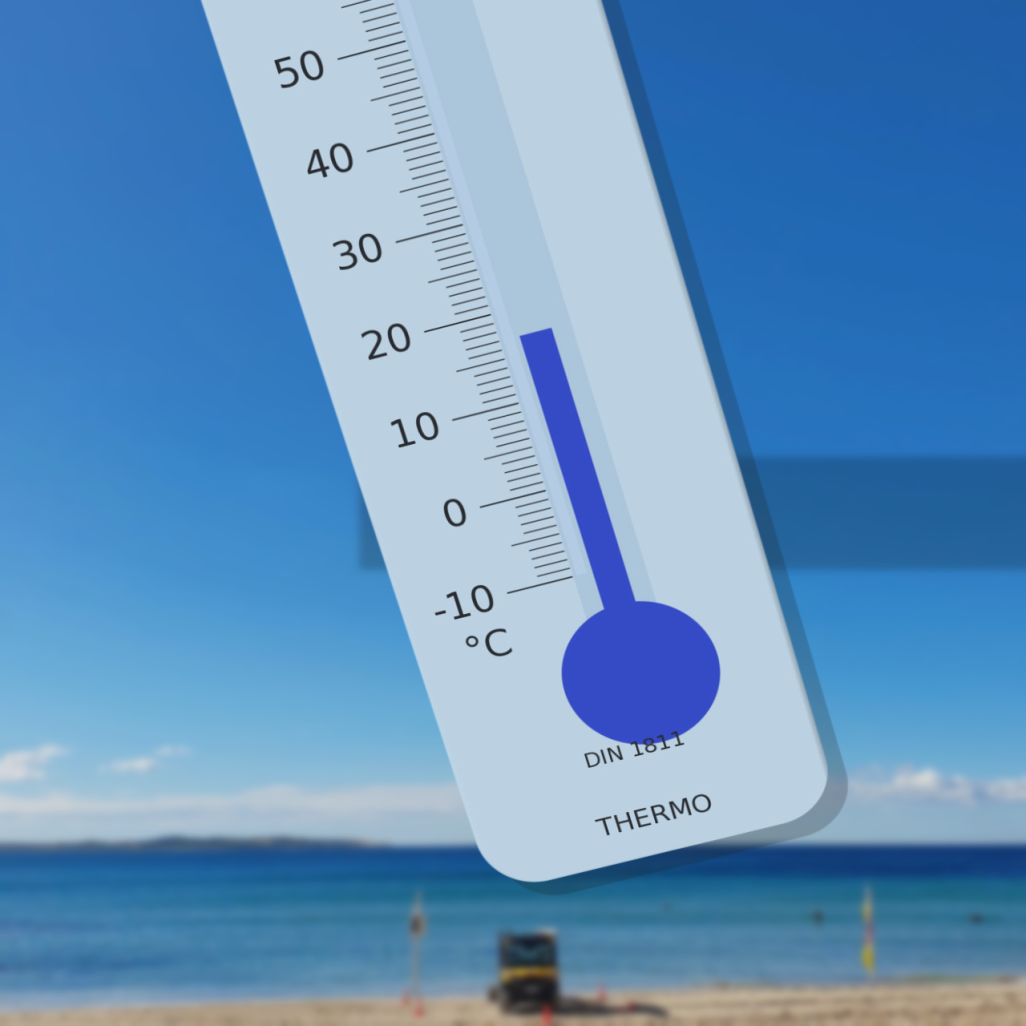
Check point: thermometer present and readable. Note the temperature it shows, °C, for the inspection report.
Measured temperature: 17 °C
